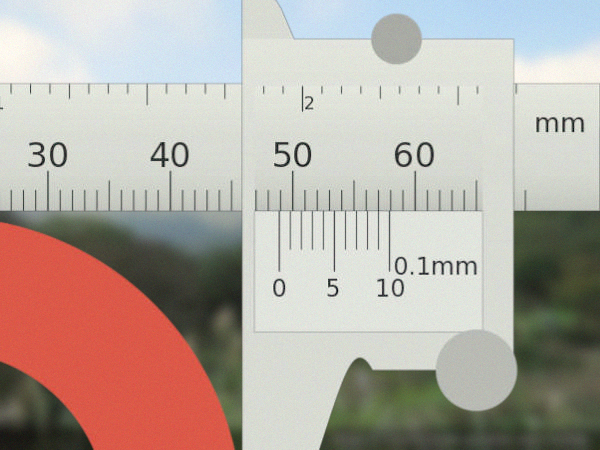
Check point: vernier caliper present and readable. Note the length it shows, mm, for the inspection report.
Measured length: 48.9 mm
